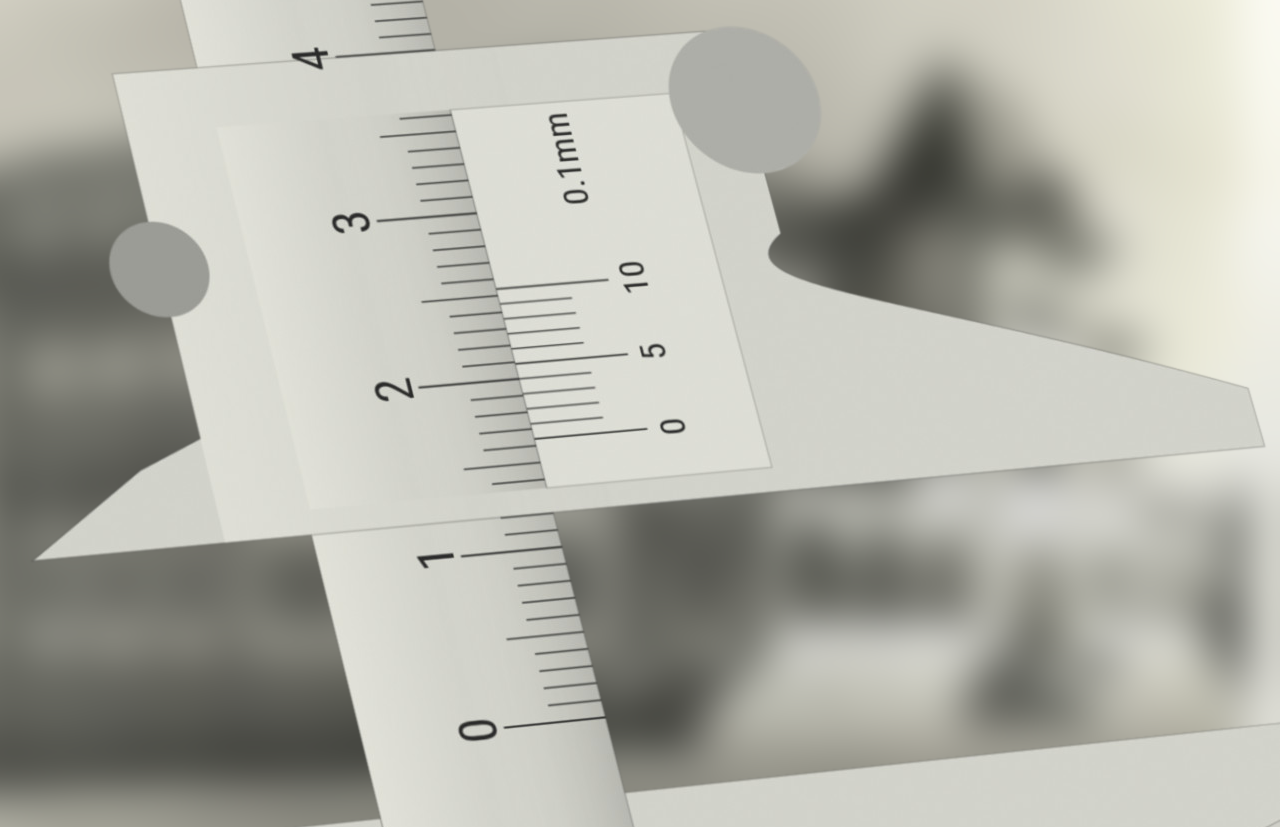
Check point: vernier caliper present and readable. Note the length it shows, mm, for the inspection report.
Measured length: 16.4 mm
